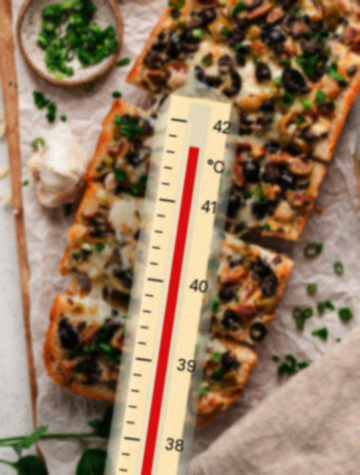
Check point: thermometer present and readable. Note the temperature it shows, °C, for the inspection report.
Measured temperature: 41.7 °C
